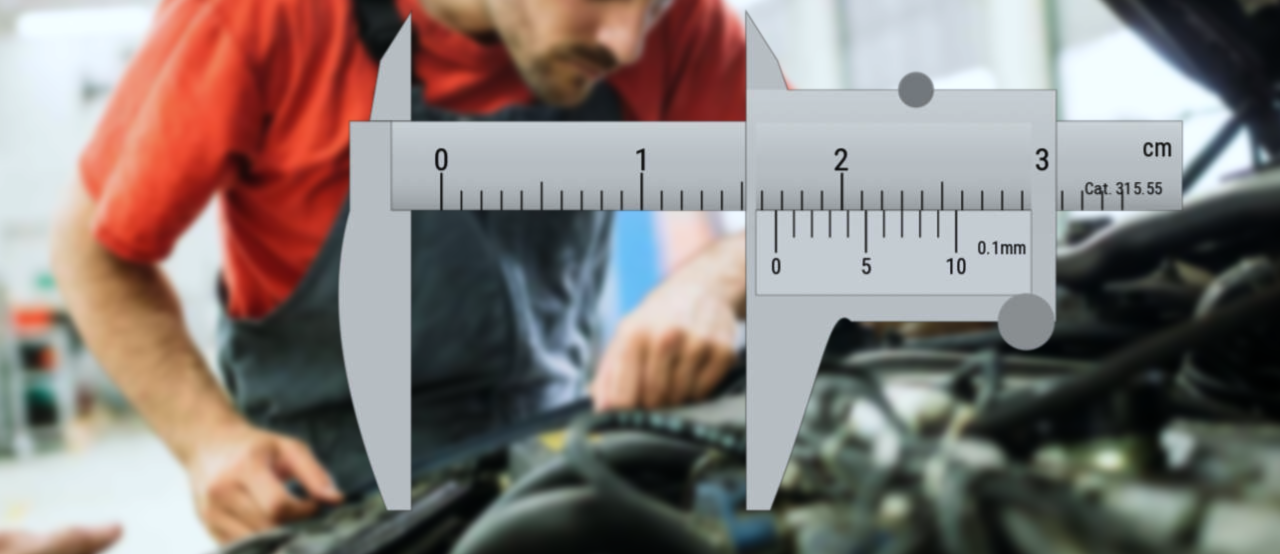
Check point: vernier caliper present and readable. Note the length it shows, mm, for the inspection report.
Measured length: 16.7 mm
